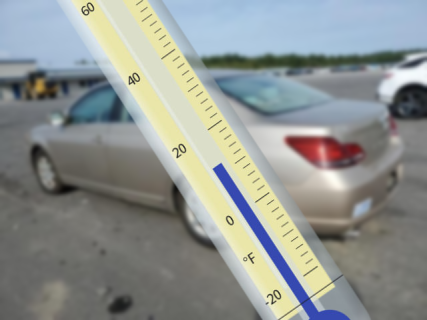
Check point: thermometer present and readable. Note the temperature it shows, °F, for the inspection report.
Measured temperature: 12 °F
